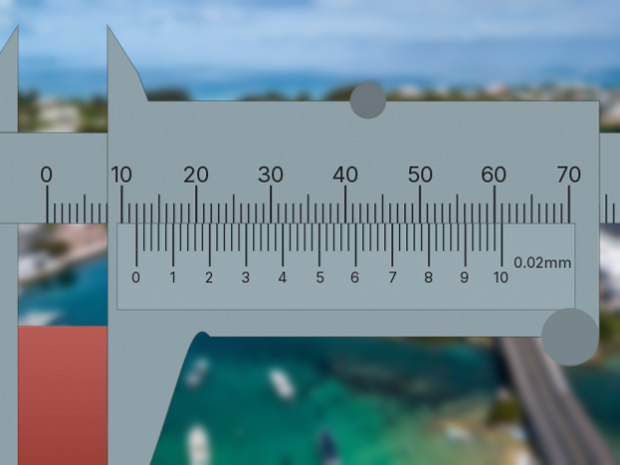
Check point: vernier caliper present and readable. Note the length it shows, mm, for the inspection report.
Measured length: 12.0 mm
